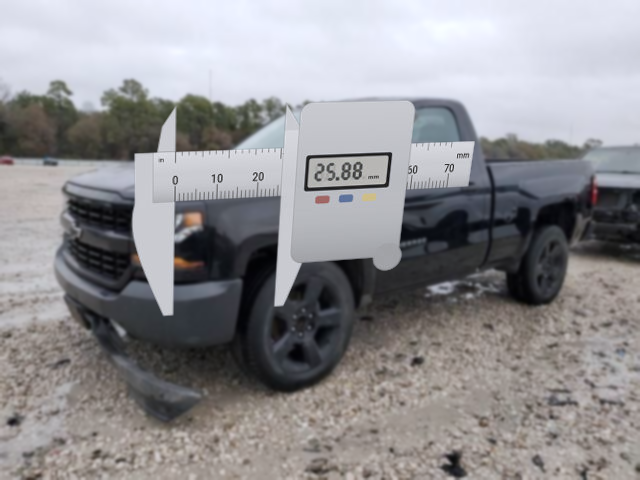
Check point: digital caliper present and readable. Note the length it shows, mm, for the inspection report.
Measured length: 25.88 mm
